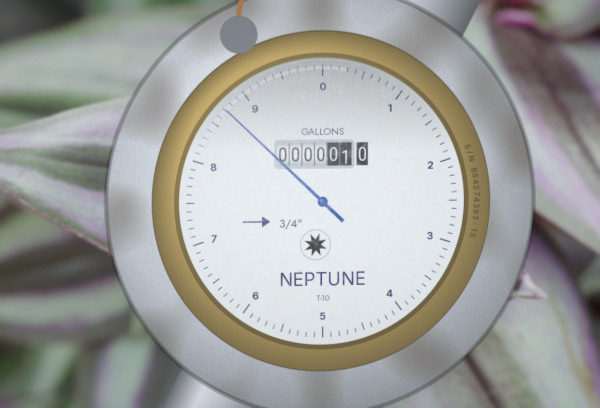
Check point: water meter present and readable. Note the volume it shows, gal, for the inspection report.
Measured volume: 8.7 gal
